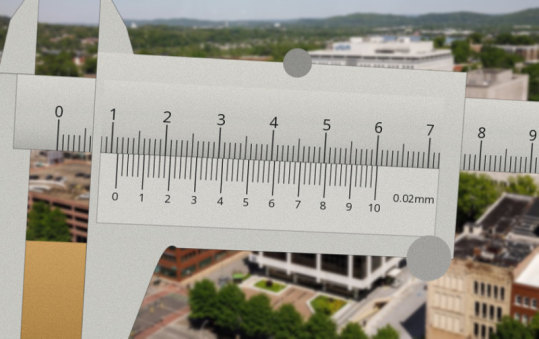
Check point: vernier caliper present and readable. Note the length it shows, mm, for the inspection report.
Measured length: 11.2 mm
